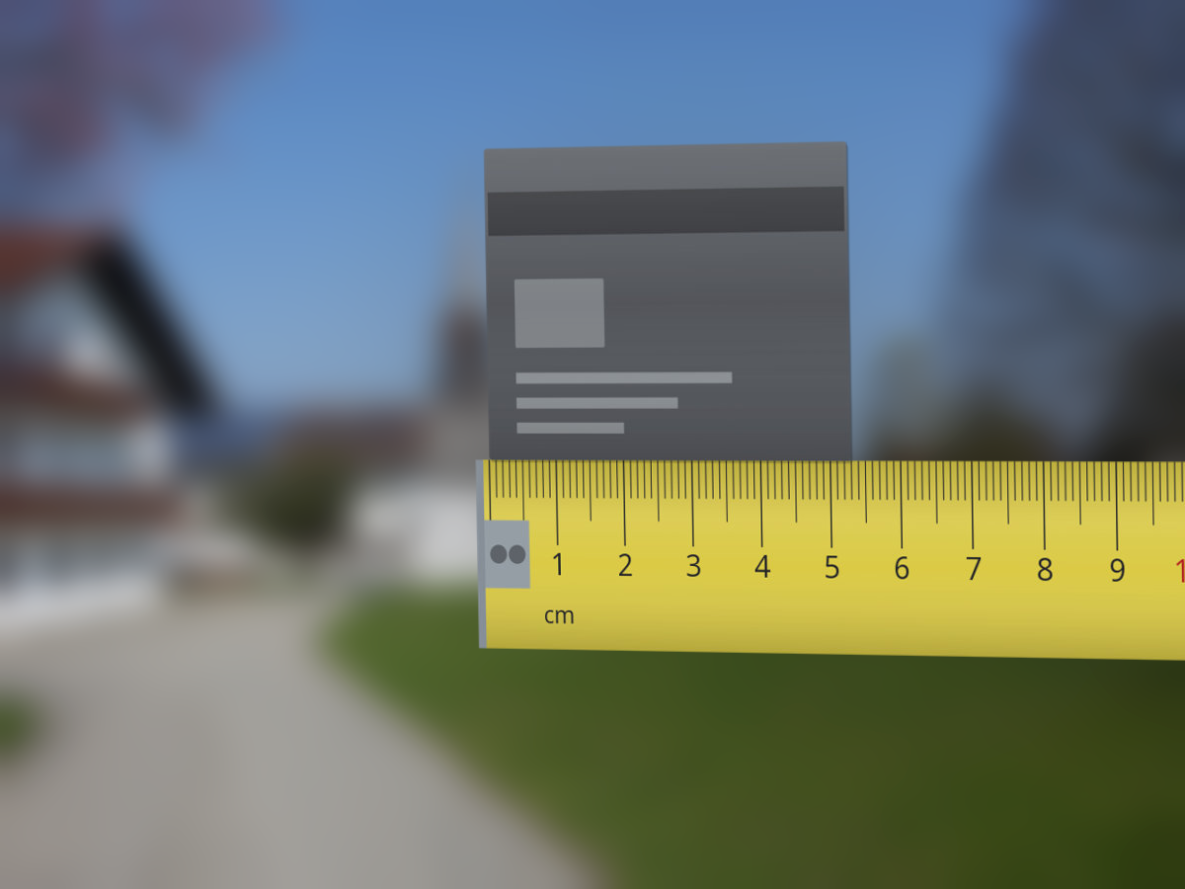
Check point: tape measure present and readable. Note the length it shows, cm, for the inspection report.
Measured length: 5.3 cm
